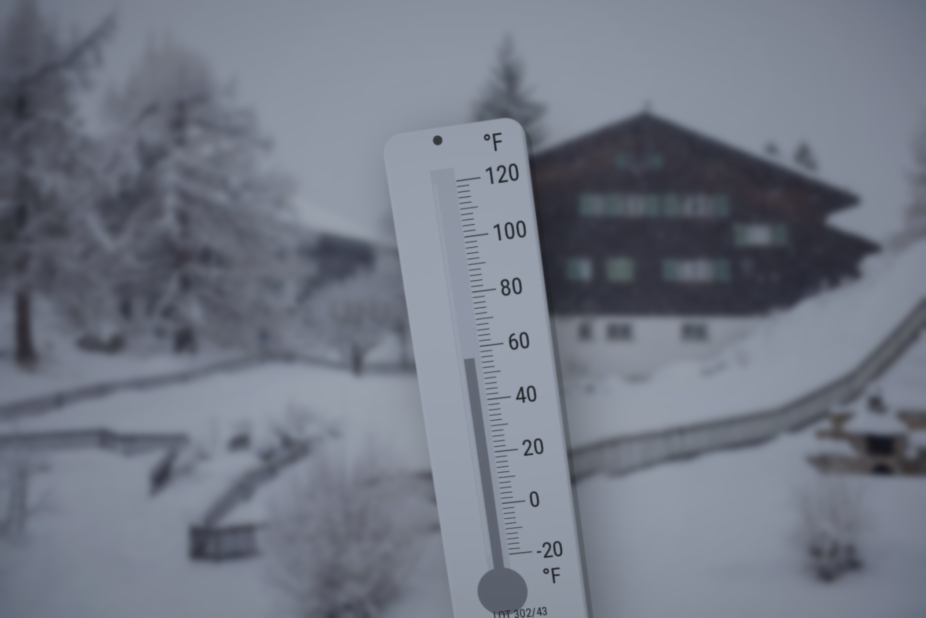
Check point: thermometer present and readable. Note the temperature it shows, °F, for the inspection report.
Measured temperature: 56 °F
